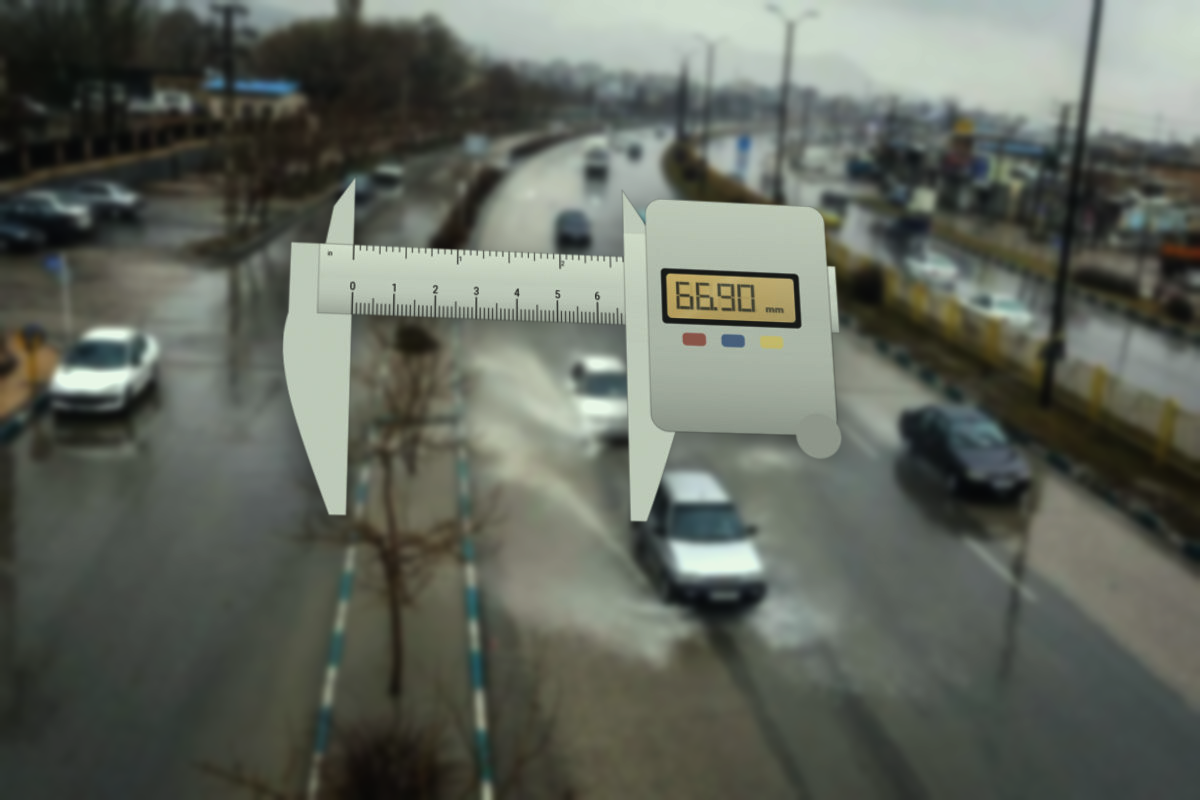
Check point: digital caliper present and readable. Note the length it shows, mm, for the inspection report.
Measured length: 66.90 mm
